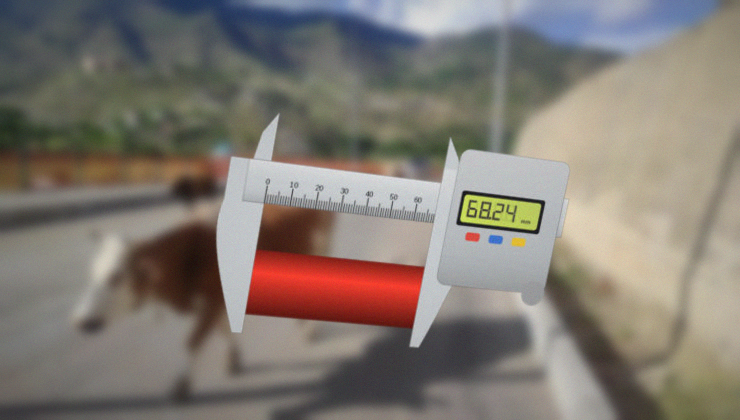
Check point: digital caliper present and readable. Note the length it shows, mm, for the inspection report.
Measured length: 68.24 mm
